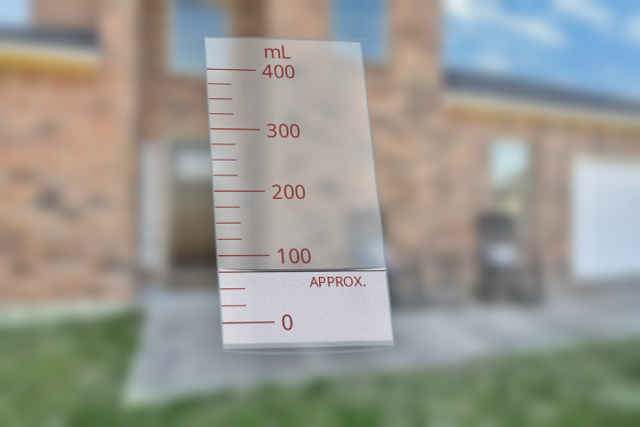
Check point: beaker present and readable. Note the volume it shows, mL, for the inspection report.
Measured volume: 75 mL
